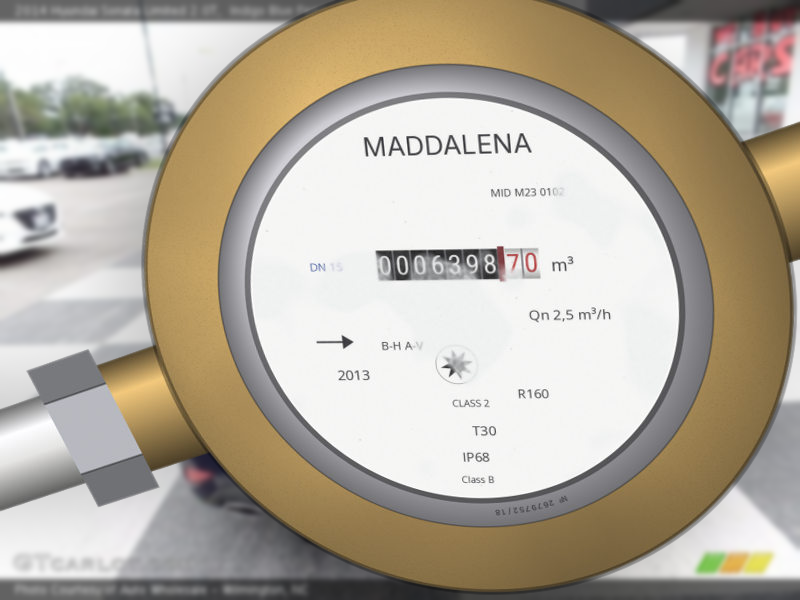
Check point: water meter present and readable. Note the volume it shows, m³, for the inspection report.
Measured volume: 6398.70 m³
